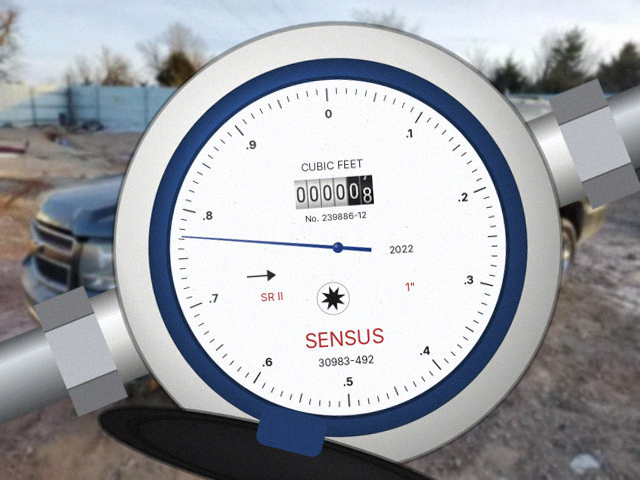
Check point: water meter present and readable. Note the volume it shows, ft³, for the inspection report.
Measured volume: 7.77 ft³
